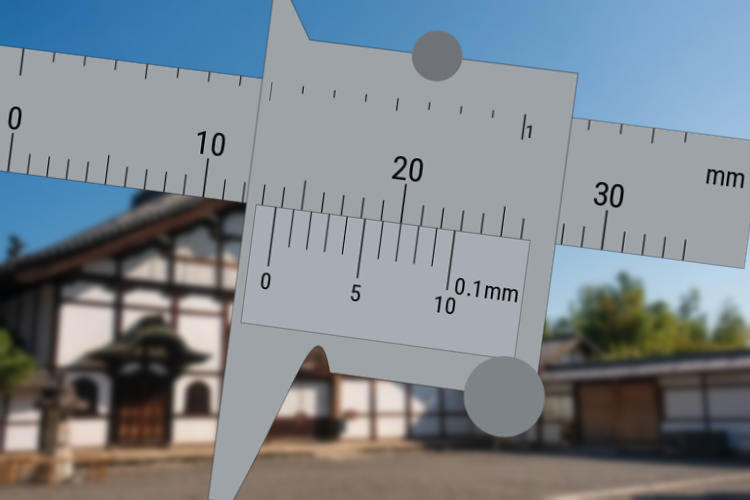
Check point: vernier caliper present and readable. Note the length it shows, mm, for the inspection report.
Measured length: 13.7 mm
